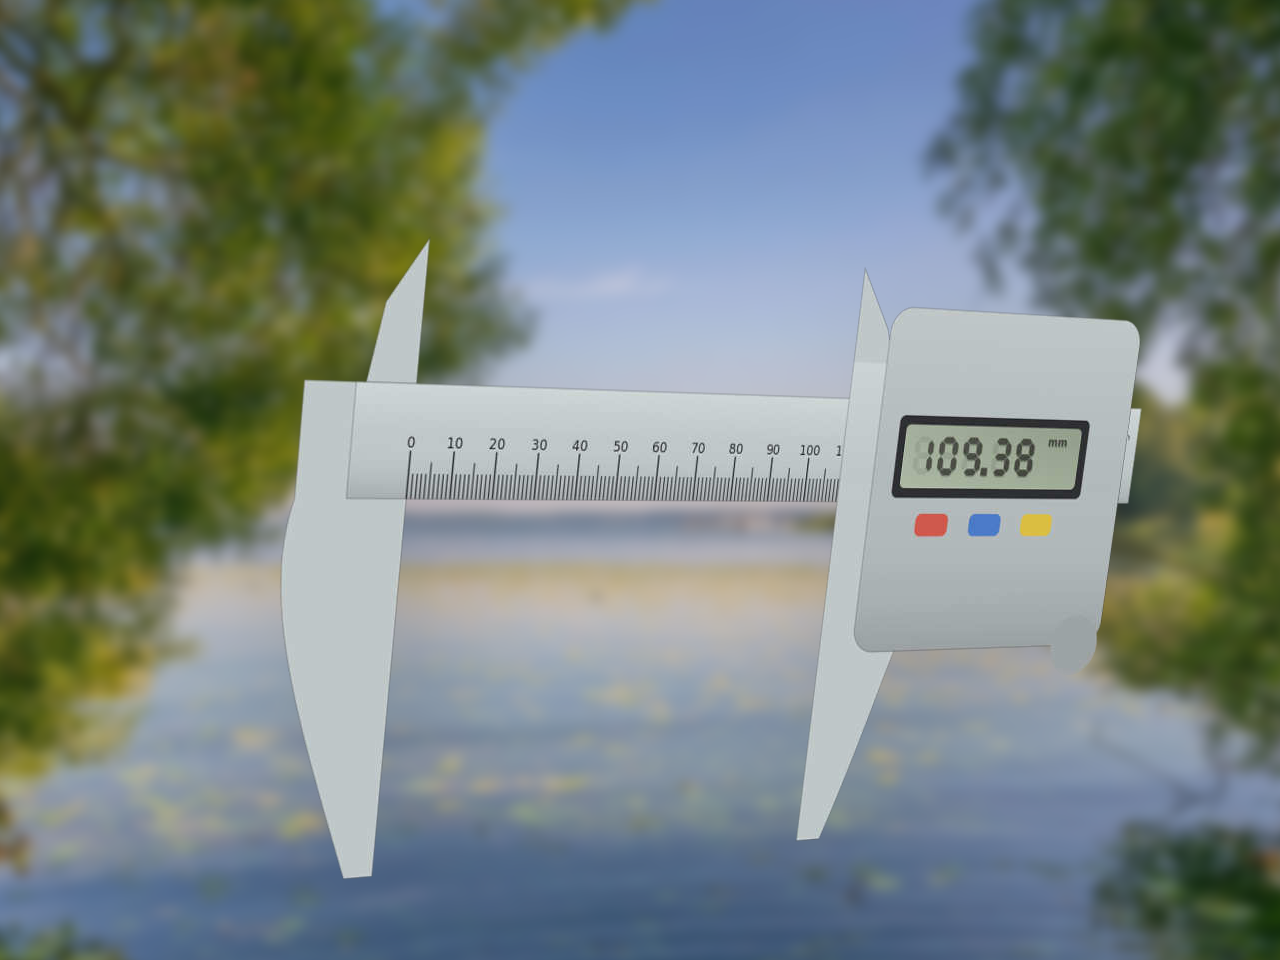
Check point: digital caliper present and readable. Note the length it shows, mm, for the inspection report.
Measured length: 109.38 mm
